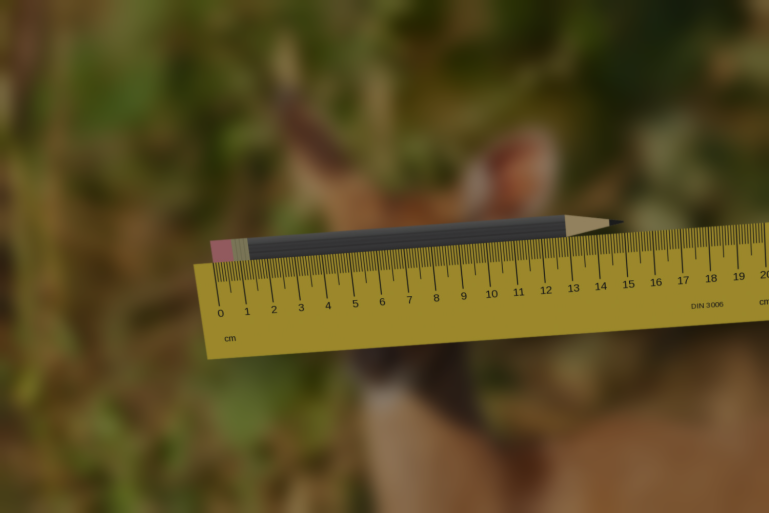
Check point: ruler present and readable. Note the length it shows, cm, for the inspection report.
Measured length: 15 cm
